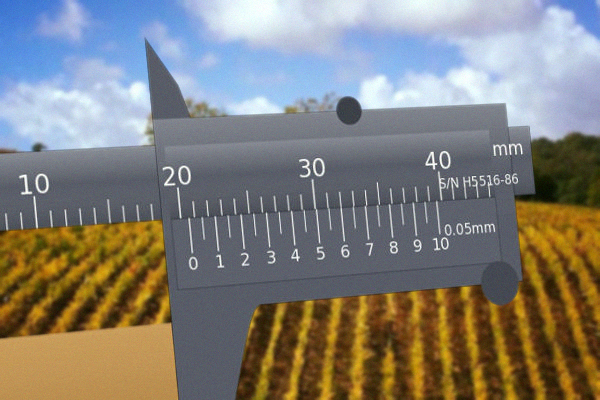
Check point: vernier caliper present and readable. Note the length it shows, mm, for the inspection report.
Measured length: 20.6 mm
